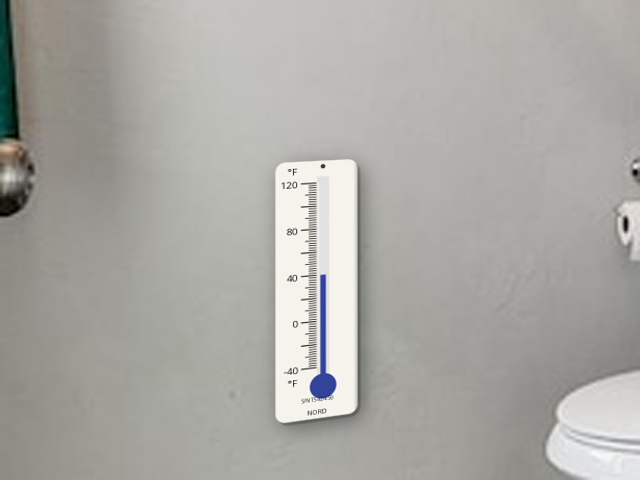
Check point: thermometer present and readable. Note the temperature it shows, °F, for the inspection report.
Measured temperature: 40 °F
